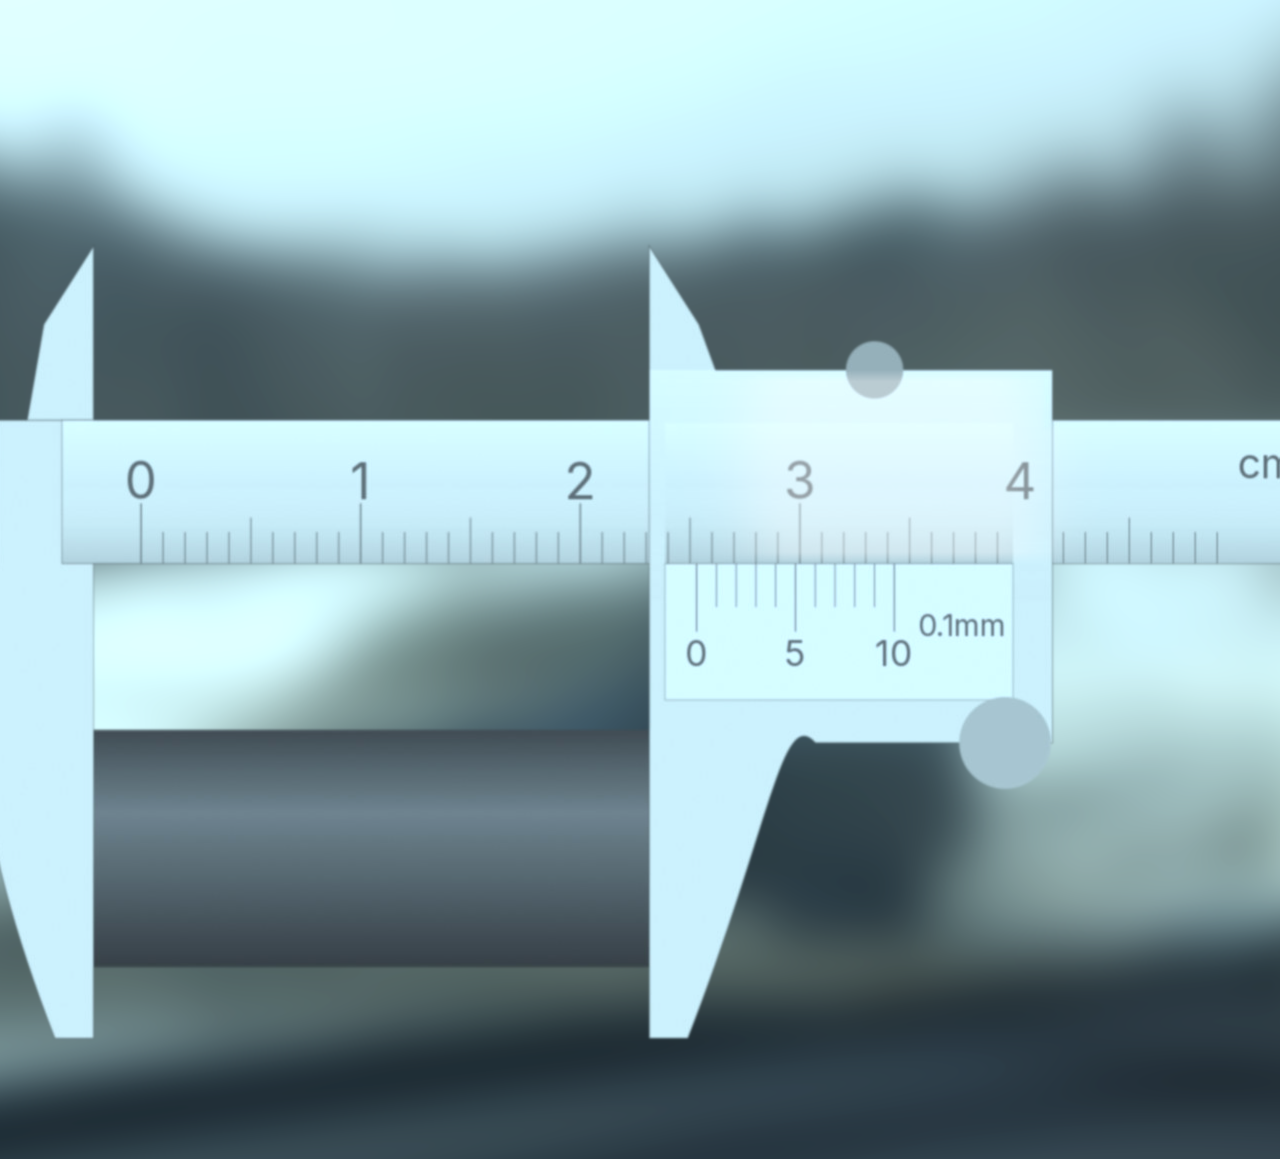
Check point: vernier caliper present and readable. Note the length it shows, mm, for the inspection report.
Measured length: 25.3 mm
